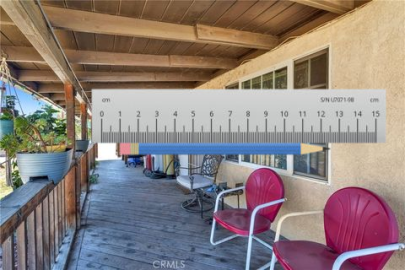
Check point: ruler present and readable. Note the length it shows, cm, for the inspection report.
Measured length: 11.5 cm
